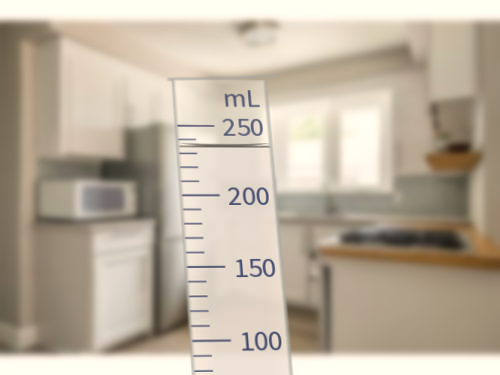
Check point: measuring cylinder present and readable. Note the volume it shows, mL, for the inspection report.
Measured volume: 235 mL
